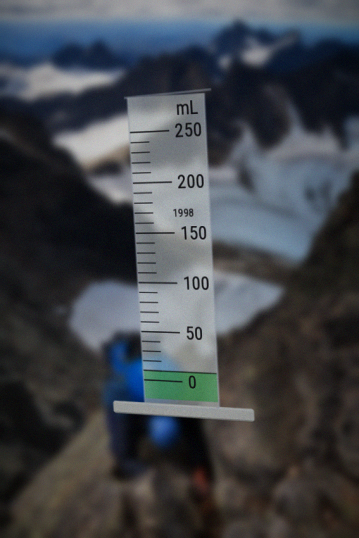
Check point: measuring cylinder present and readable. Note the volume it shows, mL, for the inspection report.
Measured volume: 10 mL
